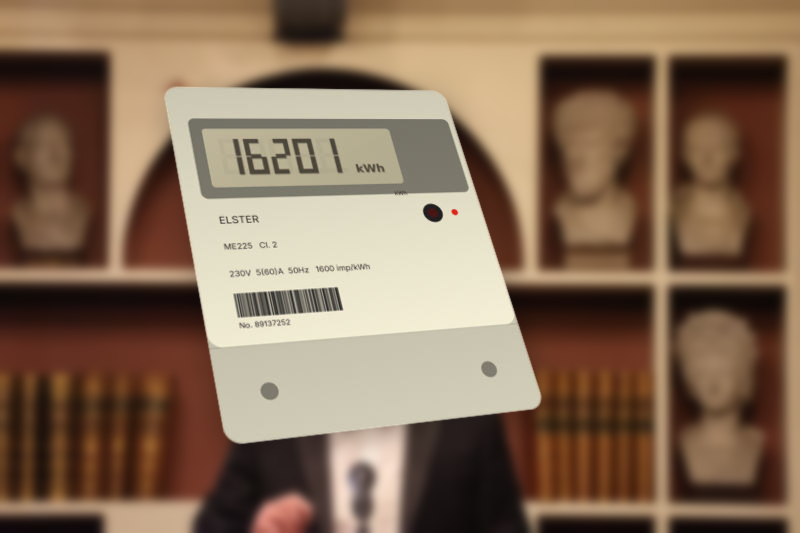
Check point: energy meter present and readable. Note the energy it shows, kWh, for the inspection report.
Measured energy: 16201 kWh
